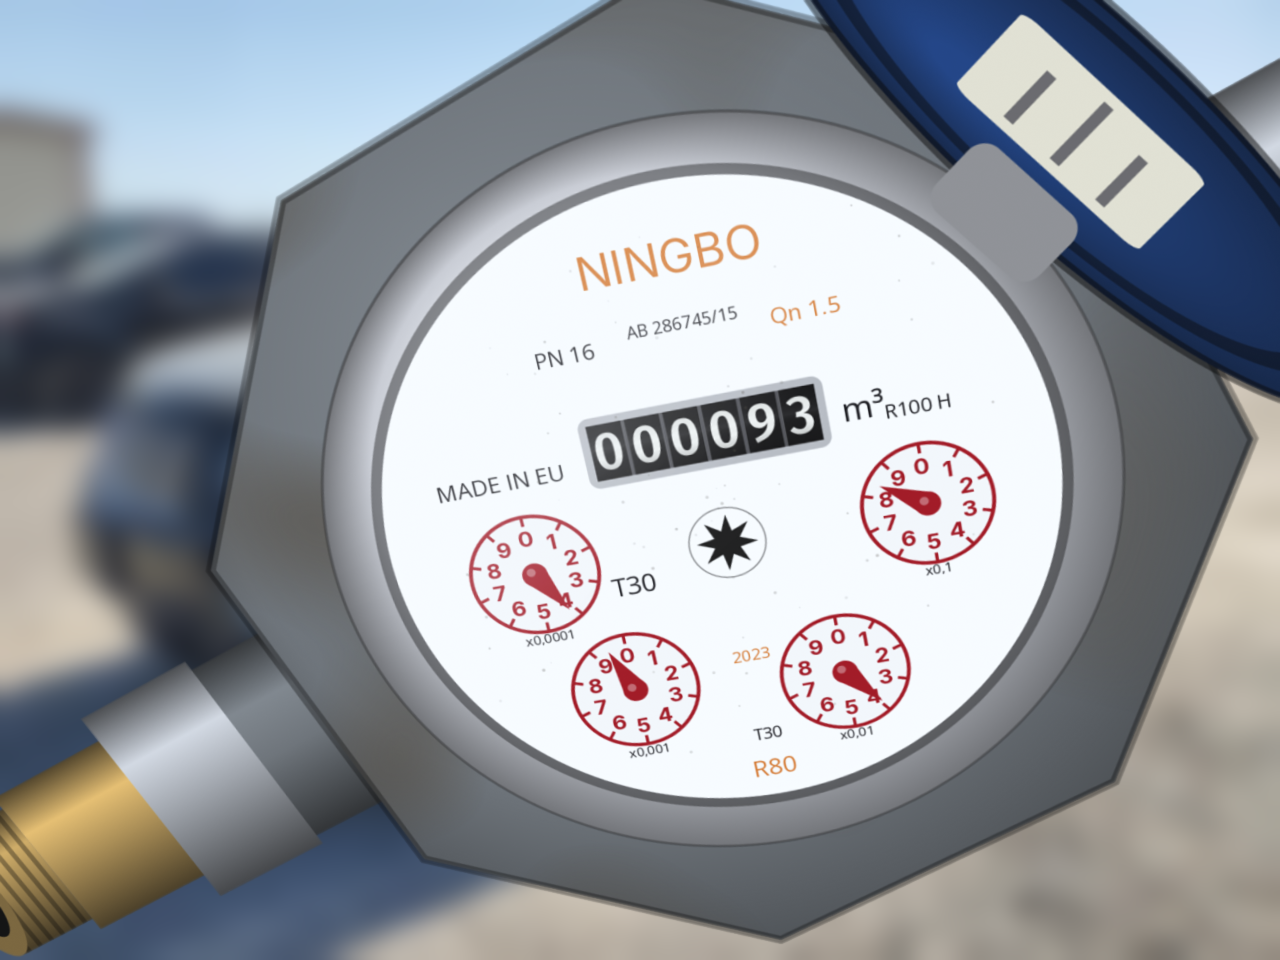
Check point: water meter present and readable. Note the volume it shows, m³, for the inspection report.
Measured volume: 93.8394 m³
